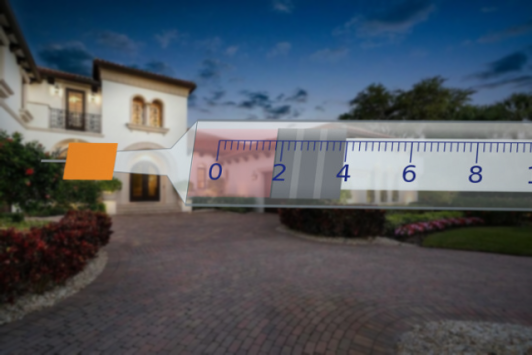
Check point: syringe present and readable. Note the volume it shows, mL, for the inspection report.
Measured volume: 1.8 mL
